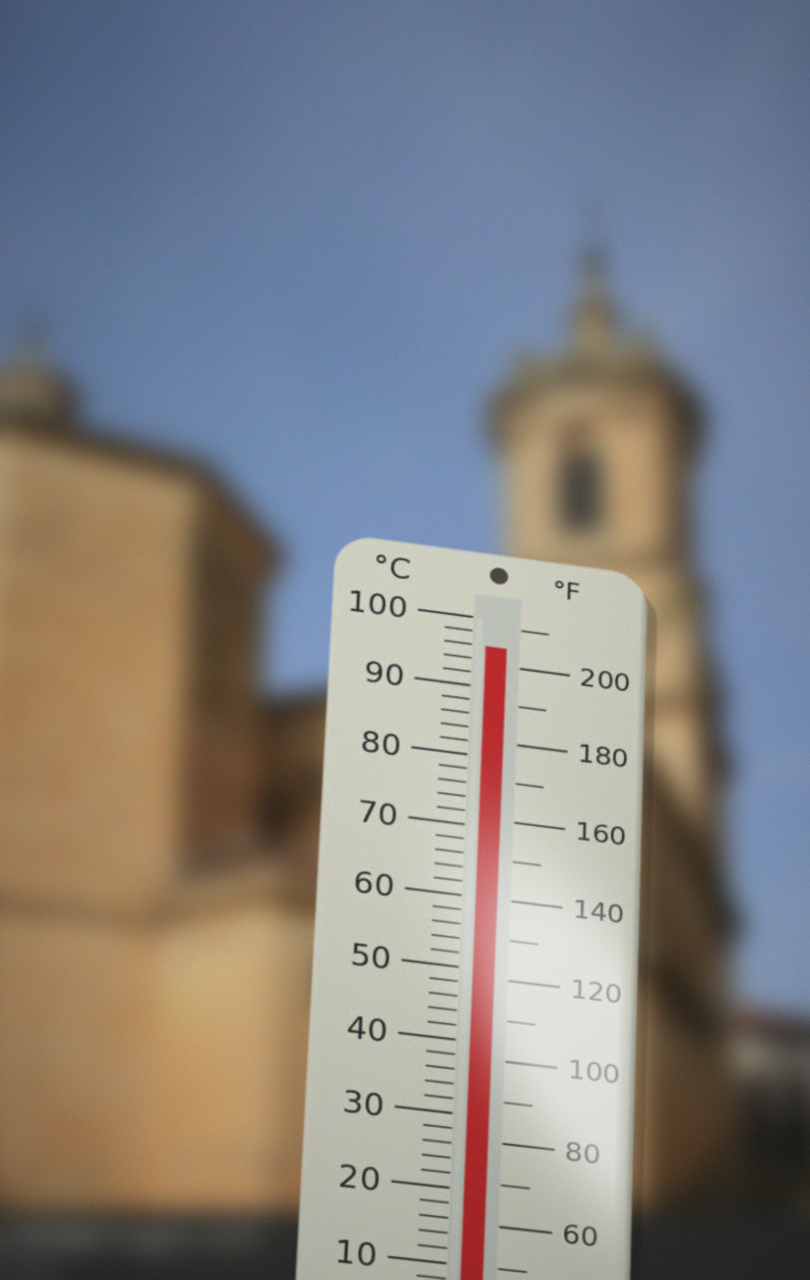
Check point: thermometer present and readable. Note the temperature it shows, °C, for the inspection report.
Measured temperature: 96 °C
